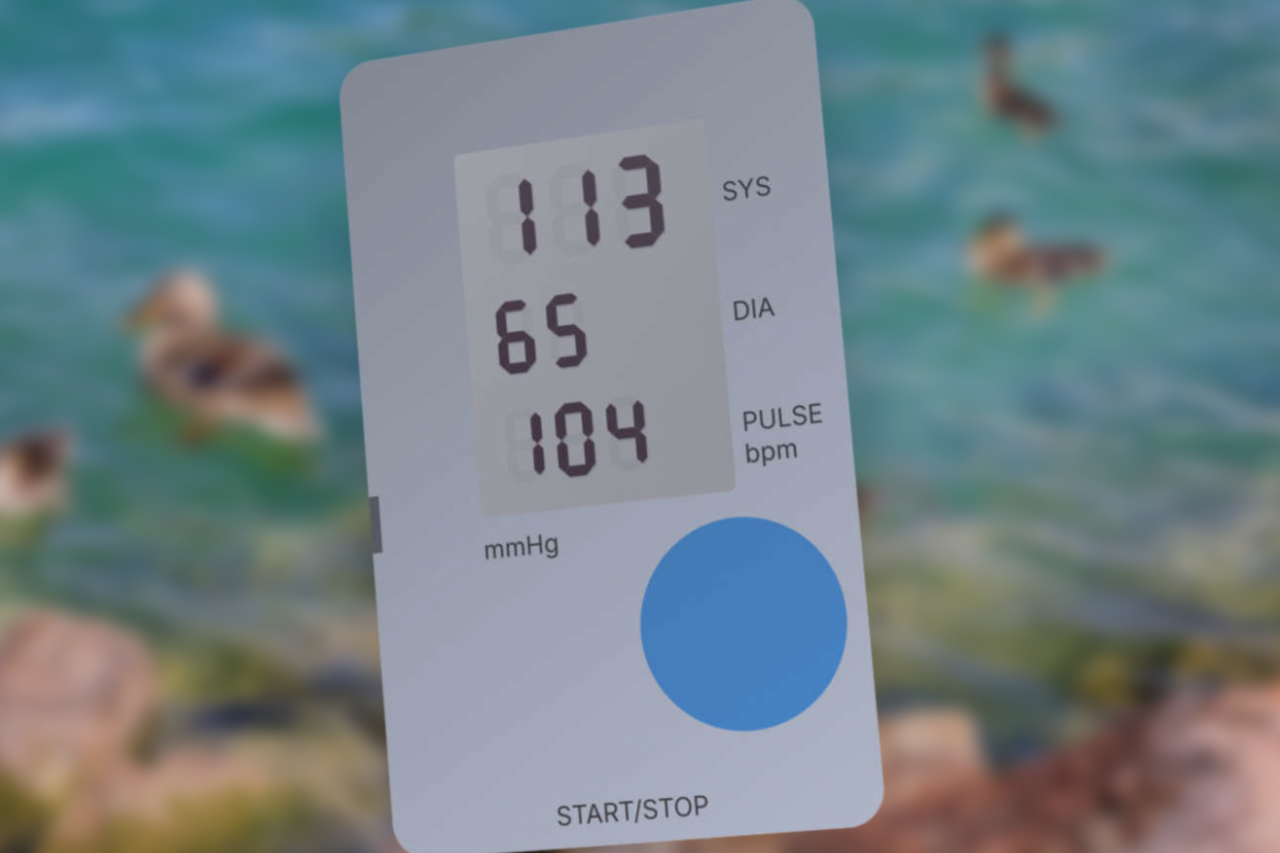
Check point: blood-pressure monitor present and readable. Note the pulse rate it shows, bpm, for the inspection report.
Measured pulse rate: 104 bpm
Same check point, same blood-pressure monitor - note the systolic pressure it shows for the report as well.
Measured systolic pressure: 113 mmHg
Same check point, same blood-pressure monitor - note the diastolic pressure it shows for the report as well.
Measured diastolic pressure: 65 mmHg
